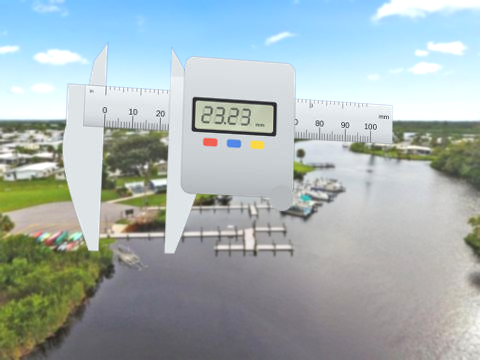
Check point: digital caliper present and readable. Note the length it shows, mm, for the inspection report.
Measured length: 23.23 mm
